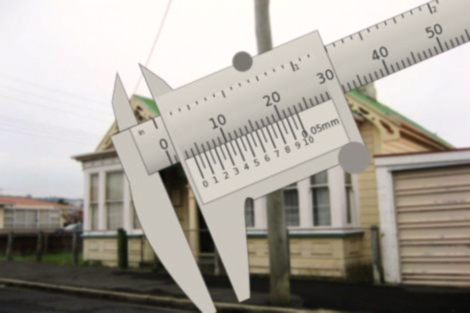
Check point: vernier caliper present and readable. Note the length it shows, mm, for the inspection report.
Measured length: 4.0 mm
